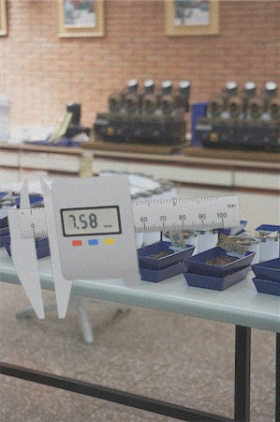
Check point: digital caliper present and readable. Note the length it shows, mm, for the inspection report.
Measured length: 7.58 mm
